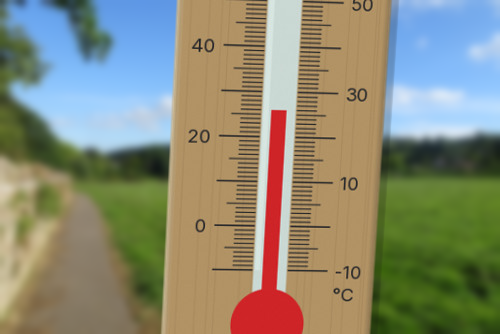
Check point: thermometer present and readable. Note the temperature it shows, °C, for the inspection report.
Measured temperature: 26 °C
